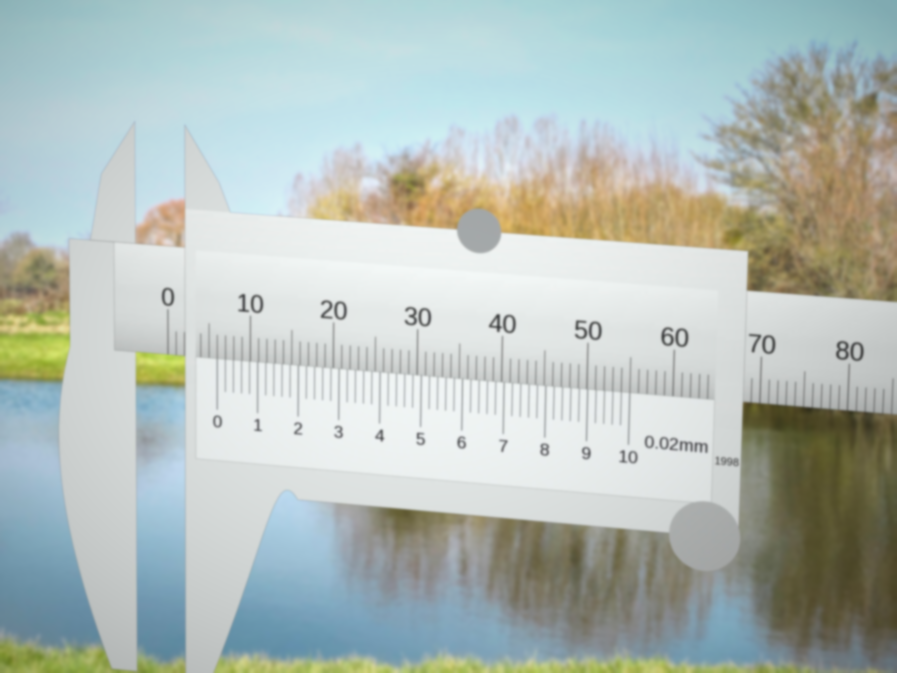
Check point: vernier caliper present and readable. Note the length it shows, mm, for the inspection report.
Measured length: 6.0 mm
